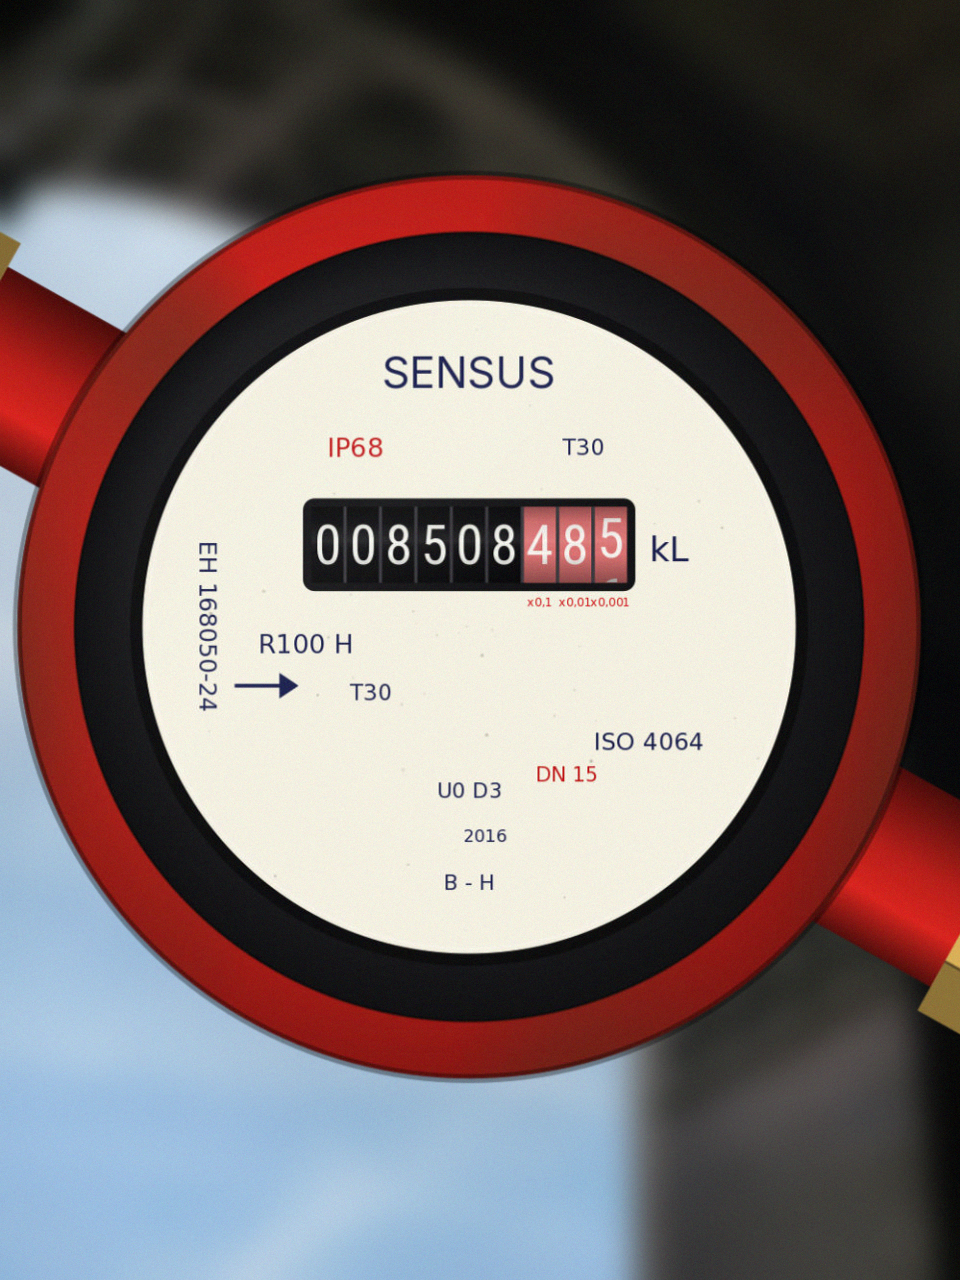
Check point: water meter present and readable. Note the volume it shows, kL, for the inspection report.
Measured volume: 8508.485 kL
